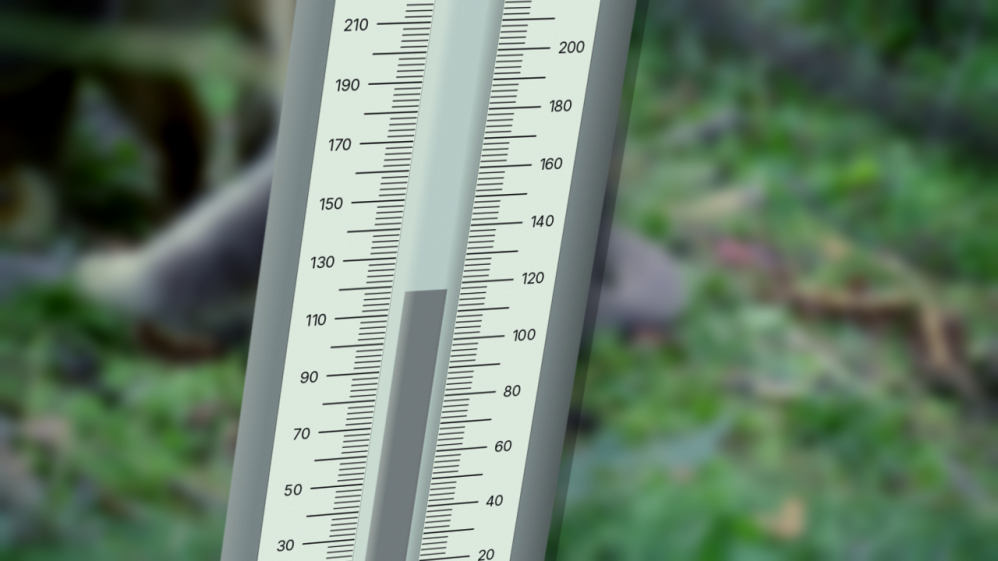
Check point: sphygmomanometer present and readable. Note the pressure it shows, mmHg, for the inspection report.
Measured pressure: 118 mmHg
